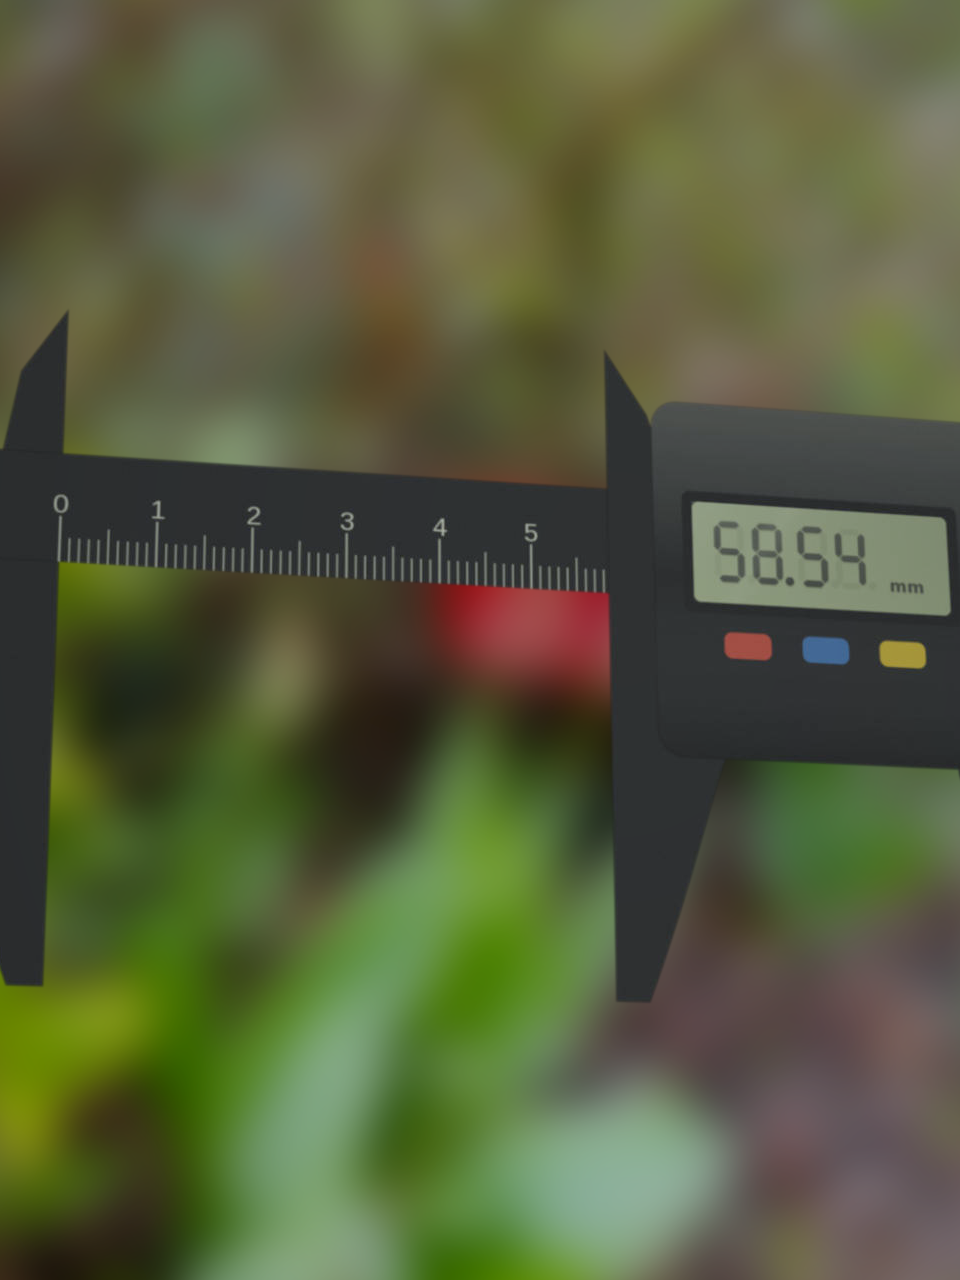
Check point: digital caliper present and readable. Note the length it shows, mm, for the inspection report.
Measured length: 58.54 mm
